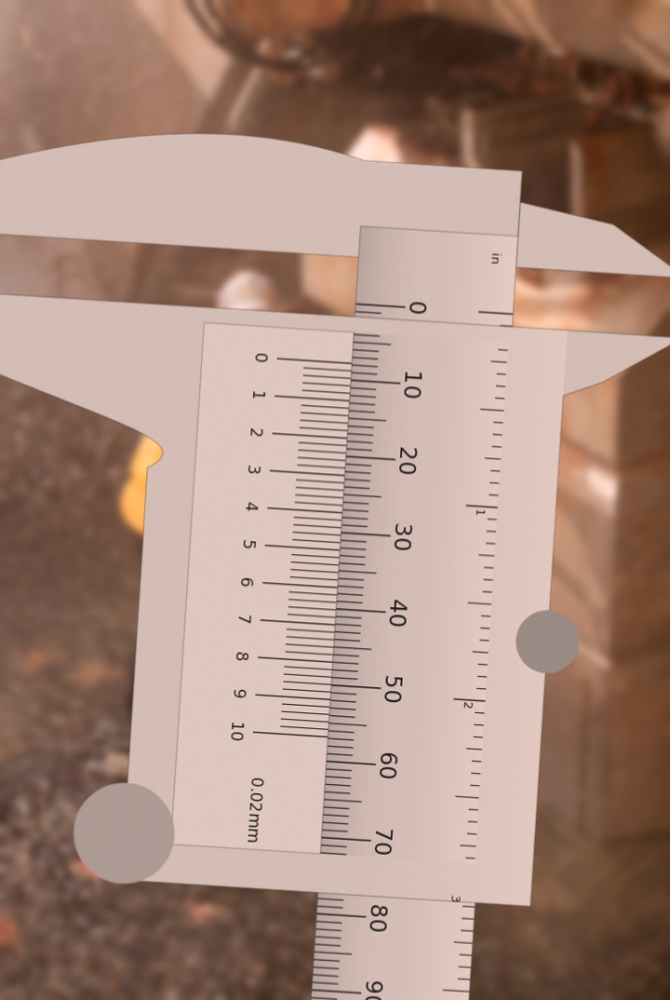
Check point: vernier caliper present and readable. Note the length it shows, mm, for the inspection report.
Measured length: 7.8 mm
